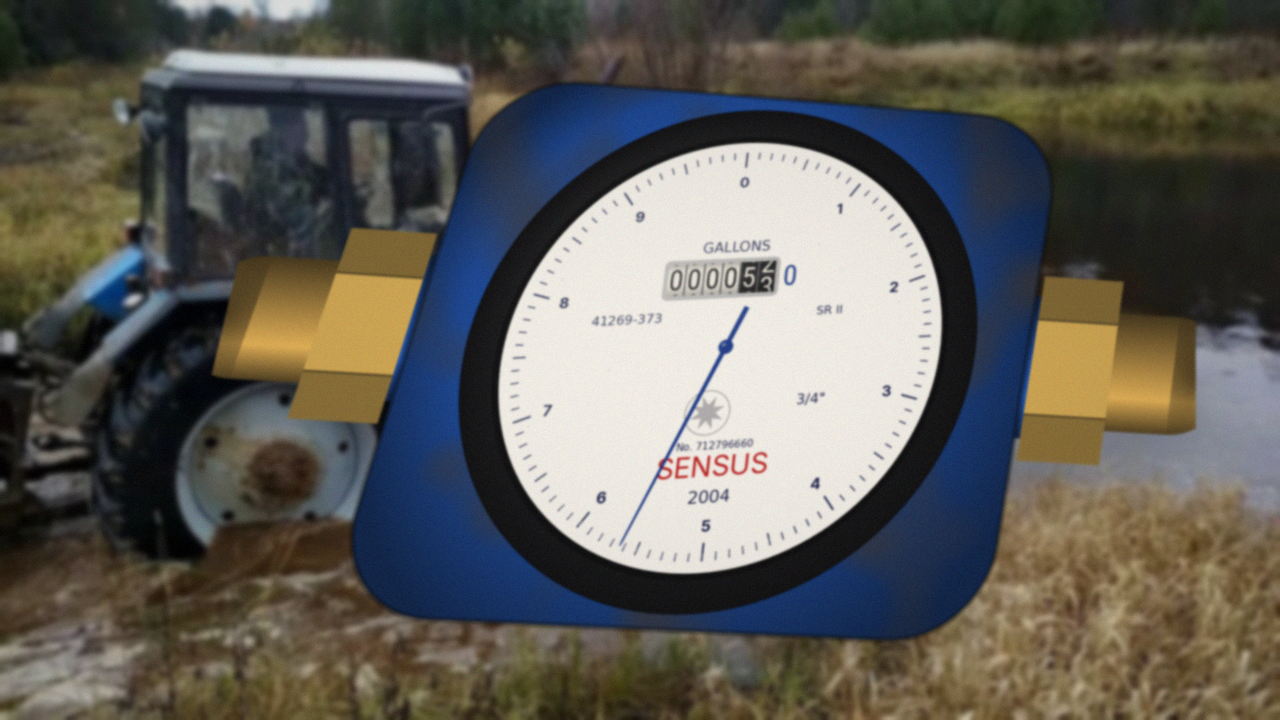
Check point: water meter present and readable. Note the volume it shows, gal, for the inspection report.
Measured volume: 525.6 gal
